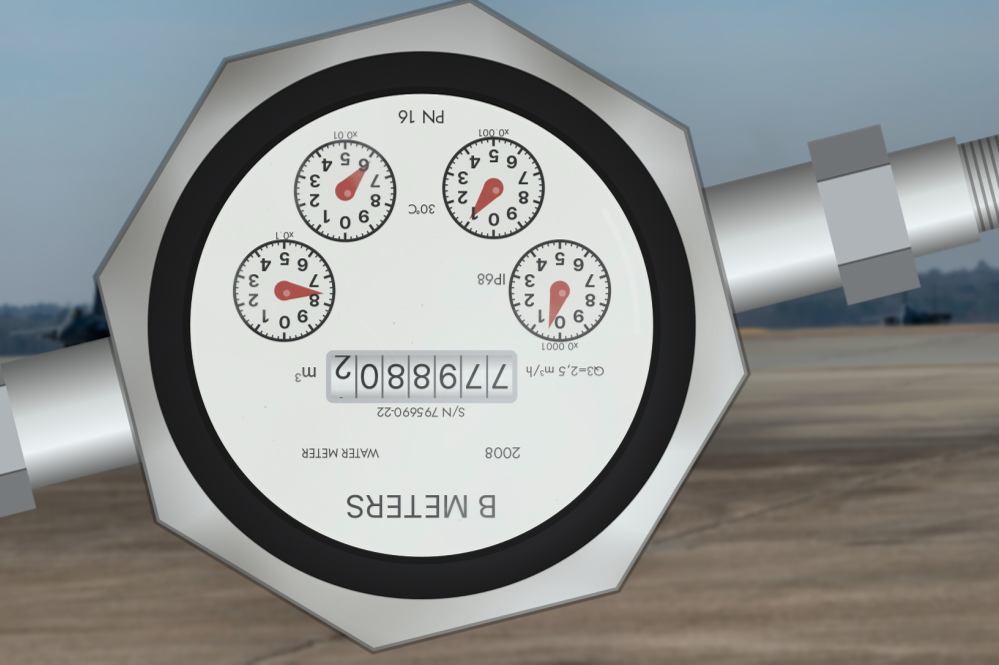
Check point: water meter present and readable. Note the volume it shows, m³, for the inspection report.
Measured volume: 7798801.7610 m³
